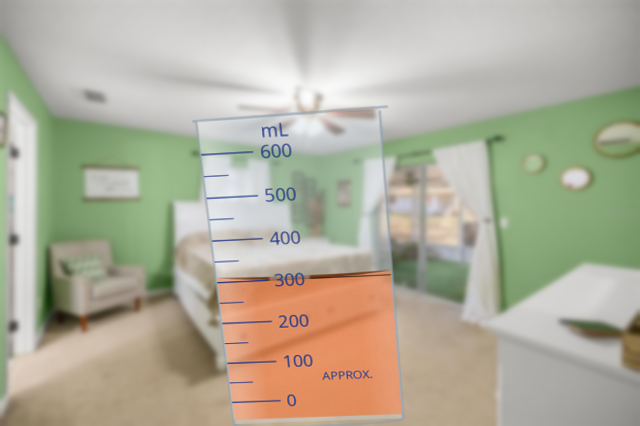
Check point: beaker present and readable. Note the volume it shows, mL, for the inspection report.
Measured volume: 300 mL
